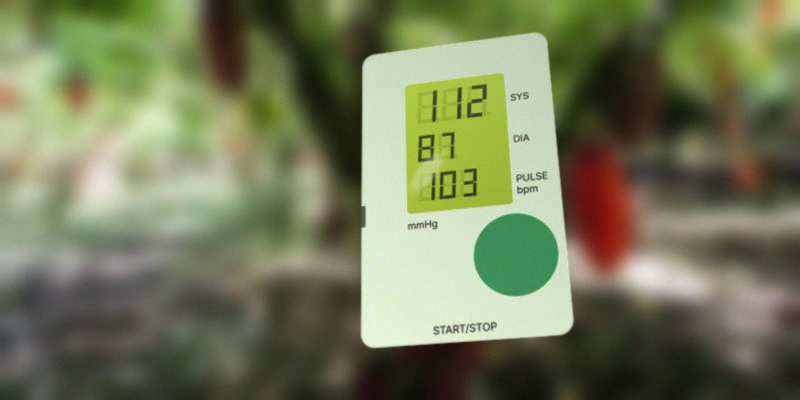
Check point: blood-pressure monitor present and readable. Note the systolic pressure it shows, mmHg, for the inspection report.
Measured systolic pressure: 112 mmHg
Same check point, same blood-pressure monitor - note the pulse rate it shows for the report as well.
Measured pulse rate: 103 bpm
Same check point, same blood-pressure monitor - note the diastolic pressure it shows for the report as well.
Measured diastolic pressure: 87 mmHg
